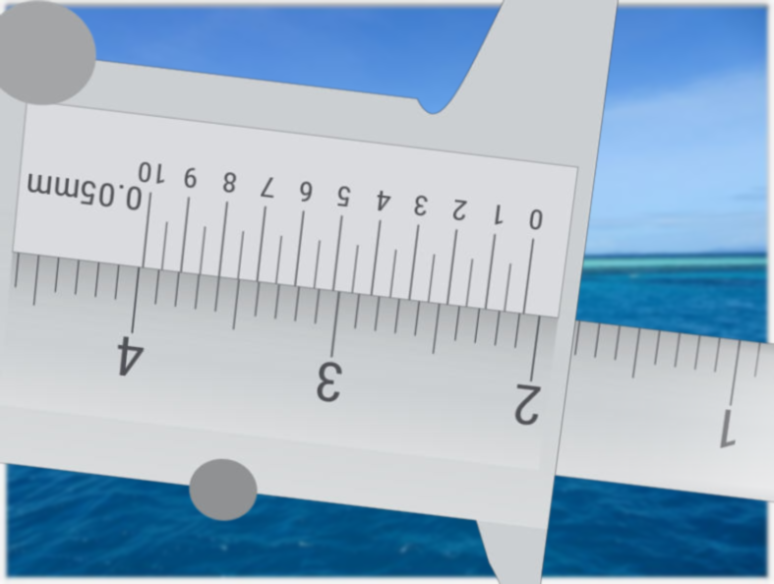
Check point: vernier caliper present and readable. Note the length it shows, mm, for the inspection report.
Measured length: 20.8 mm
